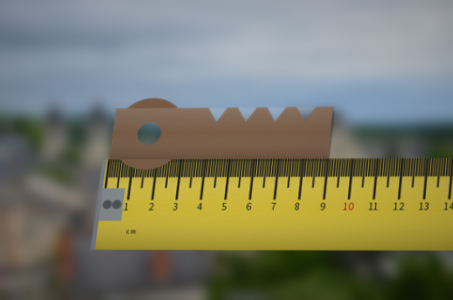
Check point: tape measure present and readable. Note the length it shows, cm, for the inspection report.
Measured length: 9 cm
